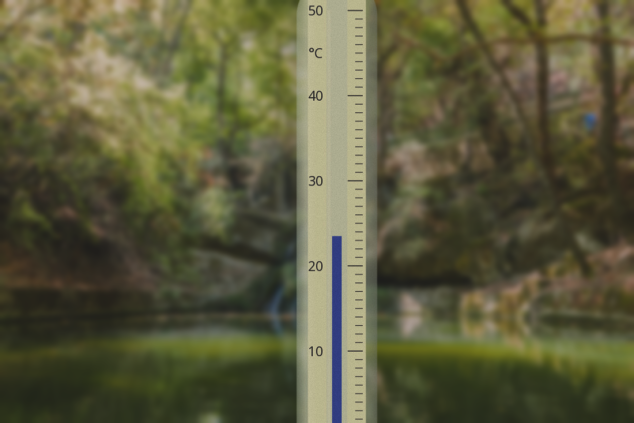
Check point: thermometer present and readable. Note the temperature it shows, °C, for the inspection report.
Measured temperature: 23.5 °C
